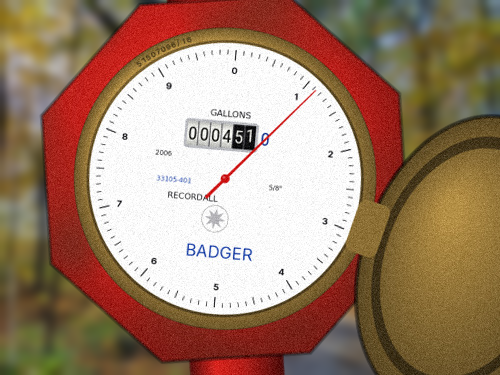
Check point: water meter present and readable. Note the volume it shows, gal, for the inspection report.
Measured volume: 4511.1 gal
